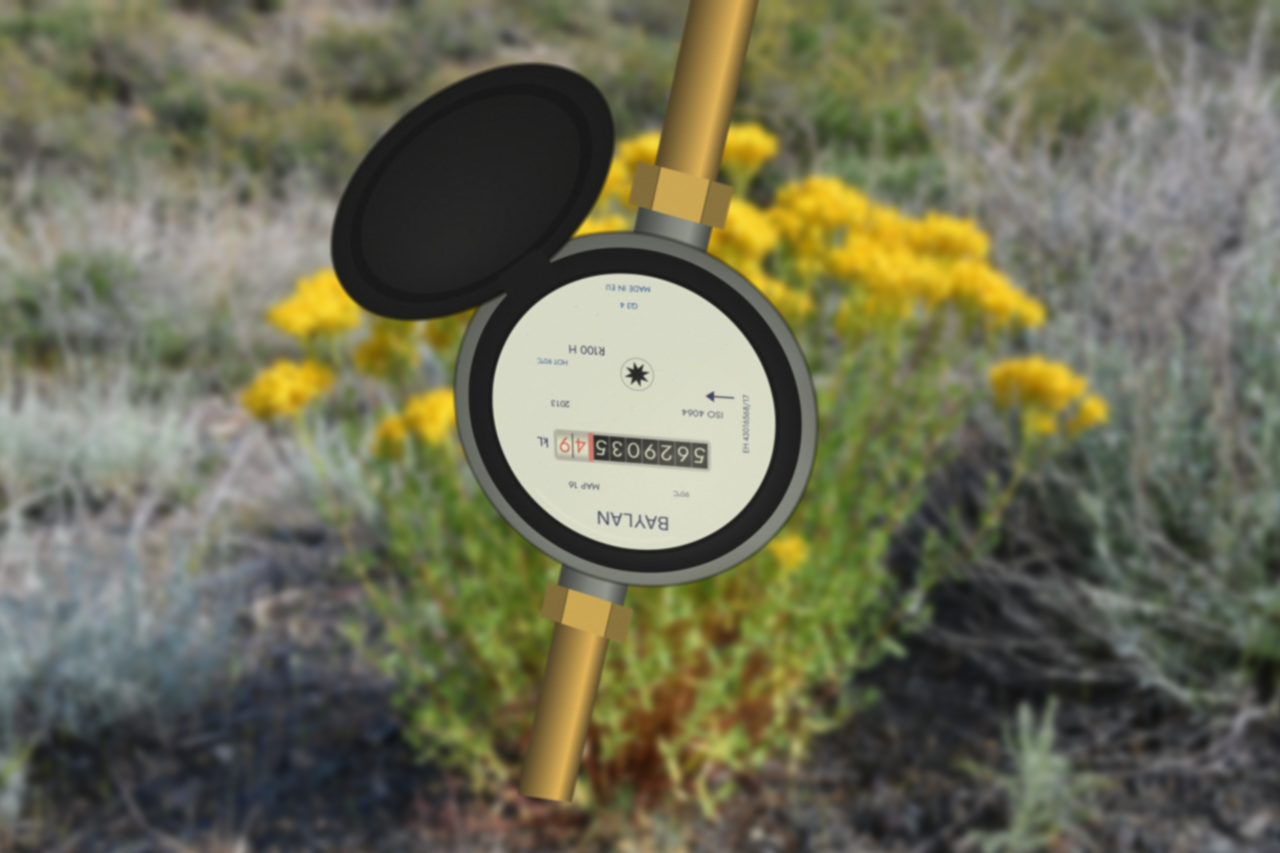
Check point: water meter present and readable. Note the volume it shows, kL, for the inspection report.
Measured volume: 5629035.49 kL
